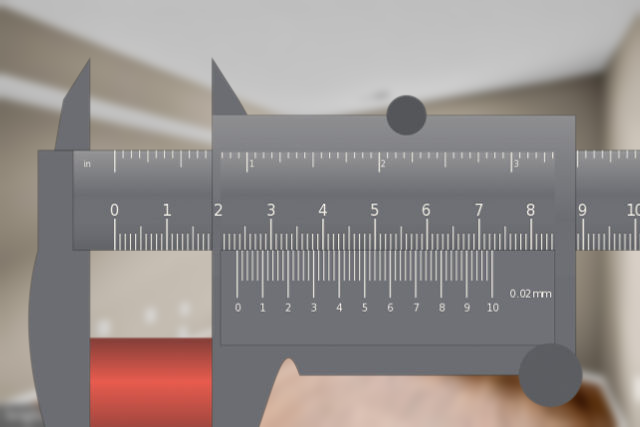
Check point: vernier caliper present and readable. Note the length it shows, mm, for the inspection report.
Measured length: 23.5 mm
